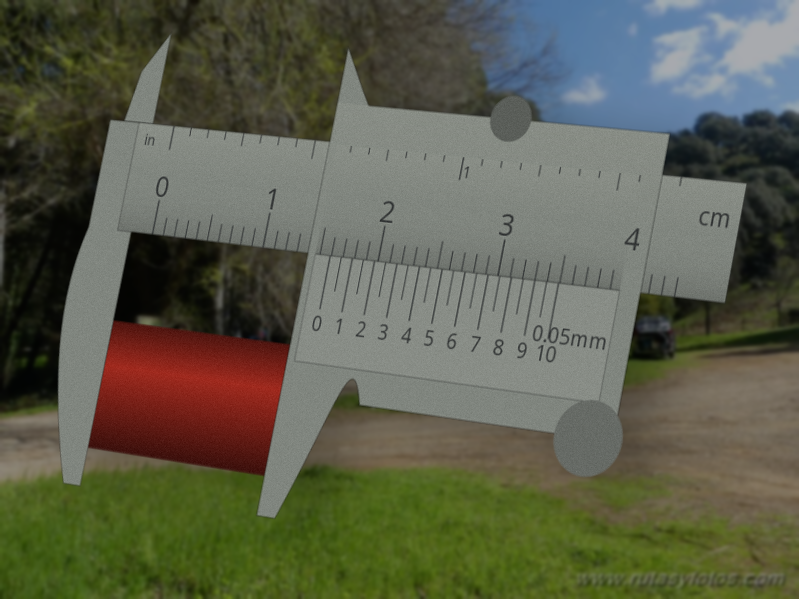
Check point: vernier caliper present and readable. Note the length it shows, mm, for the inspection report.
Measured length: 15.9 mm
